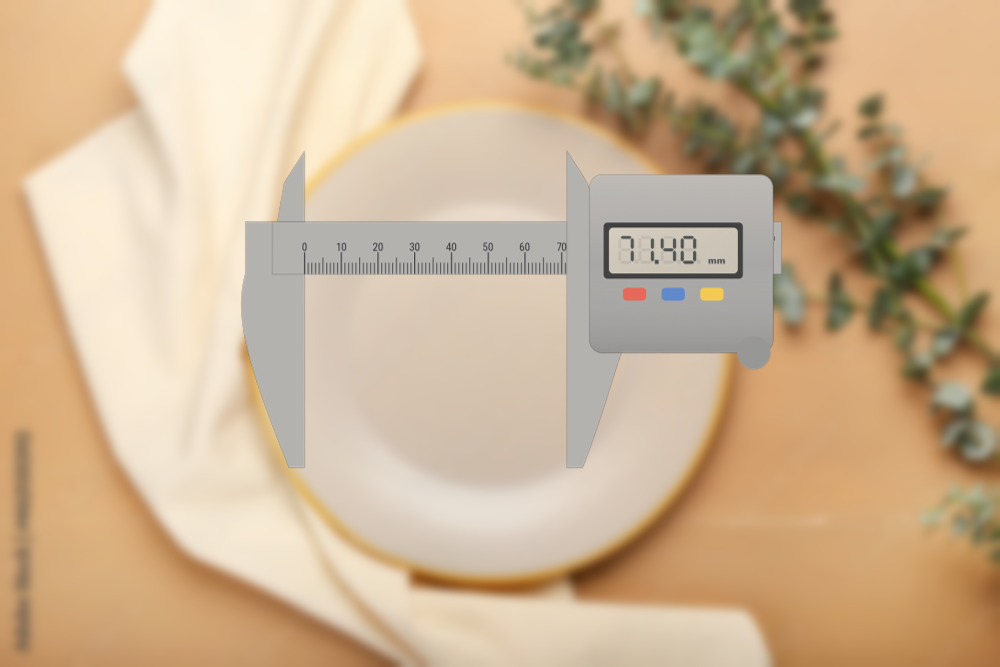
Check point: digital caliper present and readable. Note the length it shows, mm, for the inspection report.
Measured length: 71.40 mm
